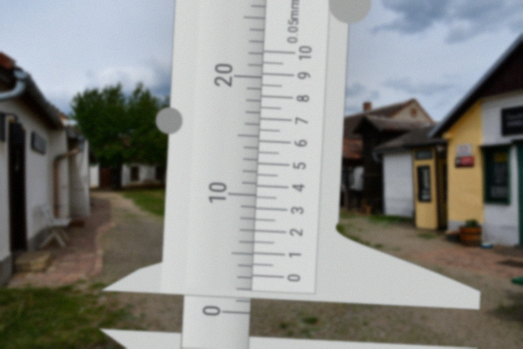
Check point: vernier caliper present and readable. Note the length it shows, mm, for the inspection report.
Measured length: 3.2 mm
